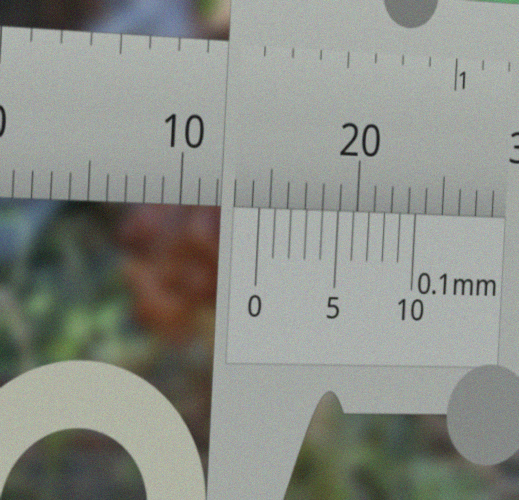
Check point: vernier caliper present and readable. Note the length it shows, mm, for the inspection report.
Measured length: 14.4 mm
